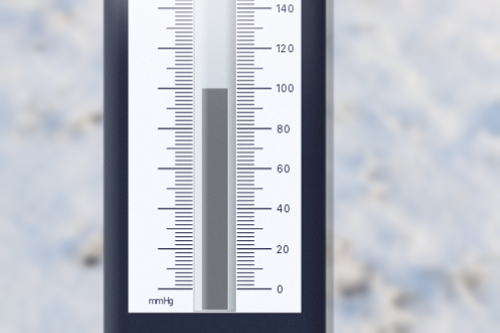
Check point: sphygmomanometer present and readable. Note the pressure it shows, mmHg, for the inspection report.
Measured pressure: 100 mmHg
